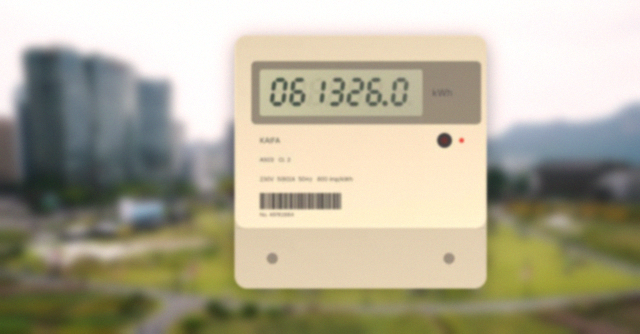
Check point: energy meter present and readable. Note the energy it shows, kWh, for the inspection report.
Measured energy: 61326.0 kWh
